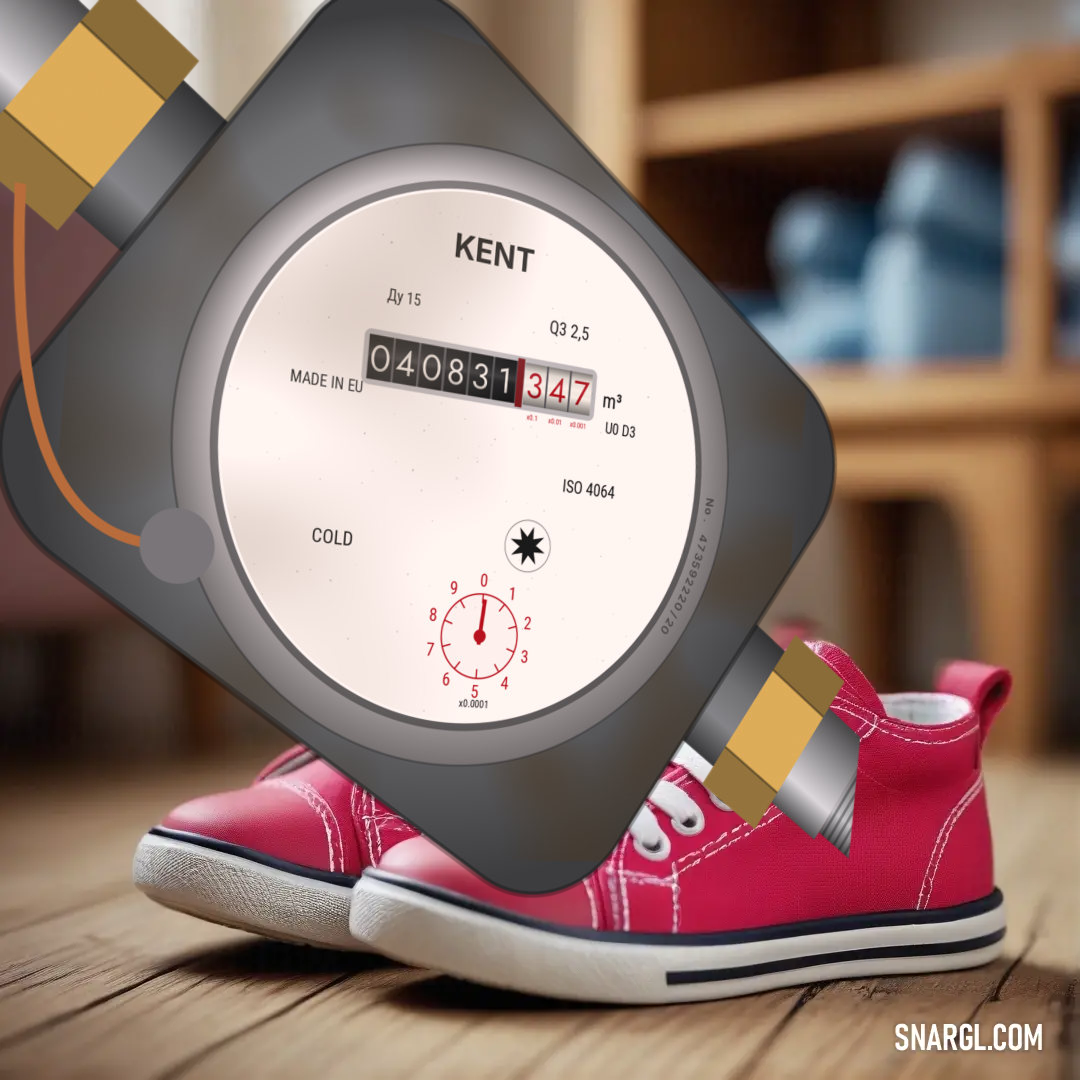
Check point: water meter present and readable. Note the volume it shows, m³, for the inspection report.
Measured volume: 40831.3470 m³
